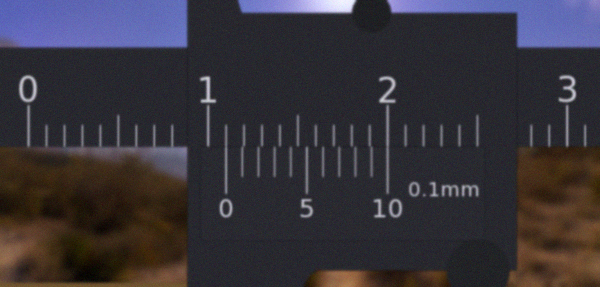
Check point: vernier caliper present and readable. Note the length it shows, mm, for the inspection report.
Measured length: 11.0 mm
